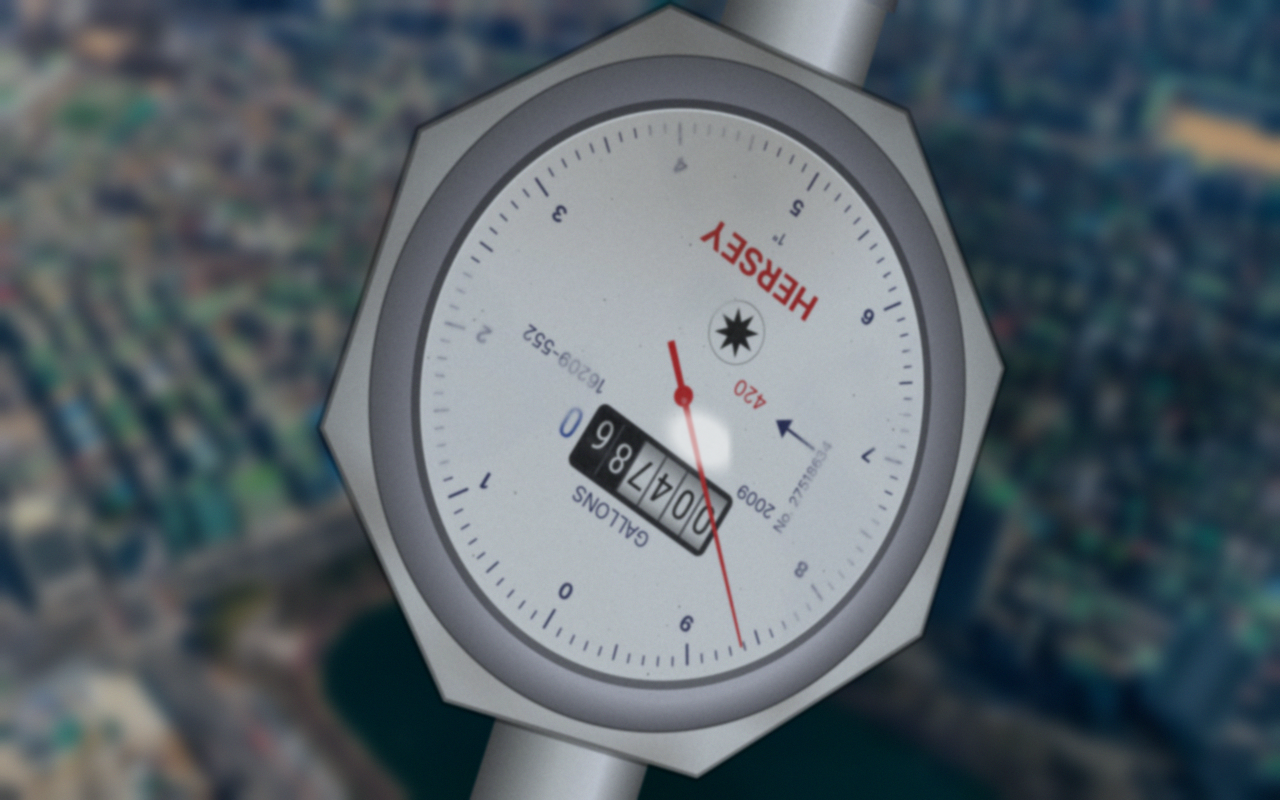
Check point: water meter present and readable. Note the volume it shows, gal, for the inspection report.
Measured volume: 47858.6 gal
